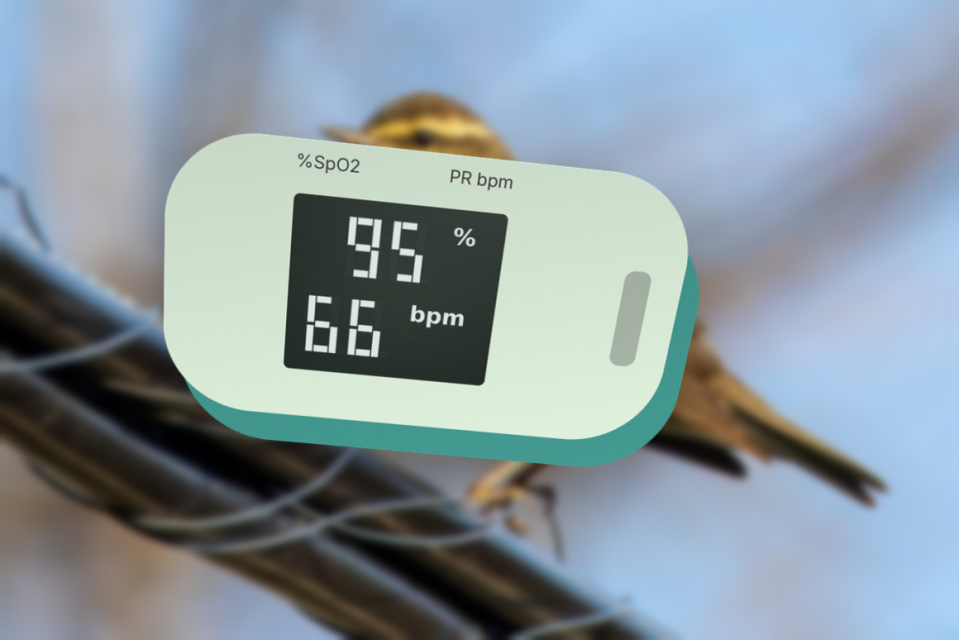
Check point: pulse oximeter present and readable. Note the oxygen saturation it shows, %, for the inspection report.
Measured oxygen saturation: 95 %
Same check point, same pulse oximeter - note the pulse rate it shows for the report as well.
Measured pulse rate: 66 bpm
